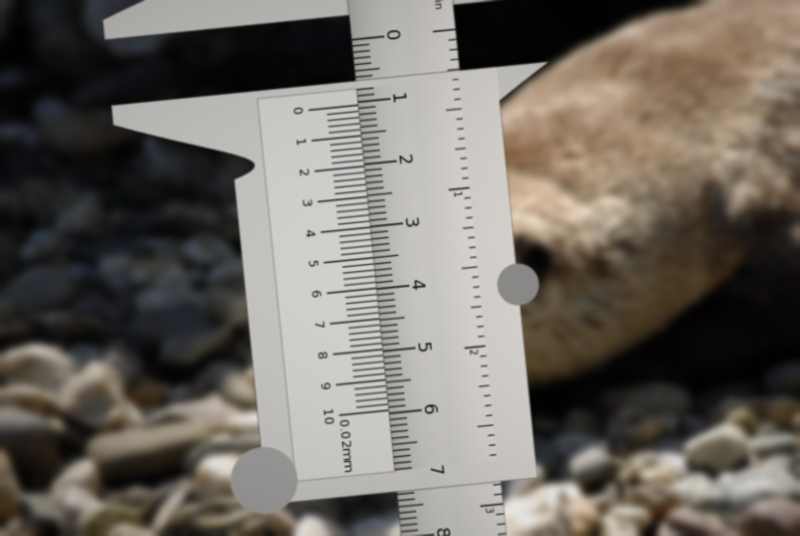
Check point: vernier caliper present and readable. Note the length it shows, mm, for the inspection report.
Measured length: 10.5 mm
